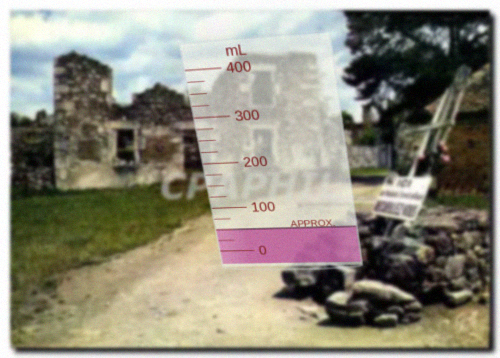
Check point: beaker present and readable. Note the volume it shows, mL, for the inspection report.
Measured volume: 50 mL
